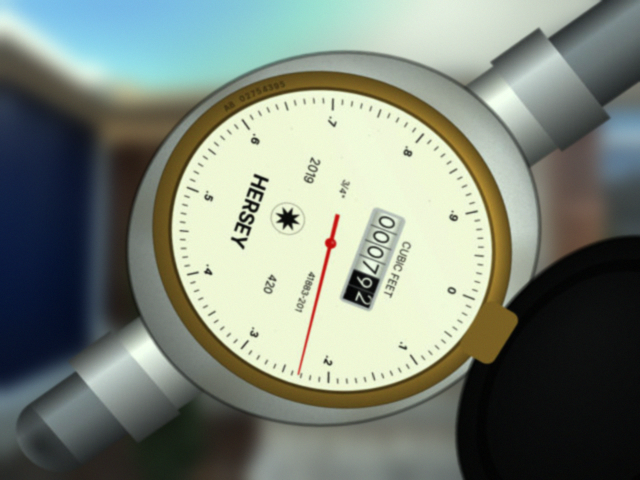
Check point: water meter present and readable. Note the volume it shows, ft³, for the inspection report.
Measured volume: 792.23 ft³
